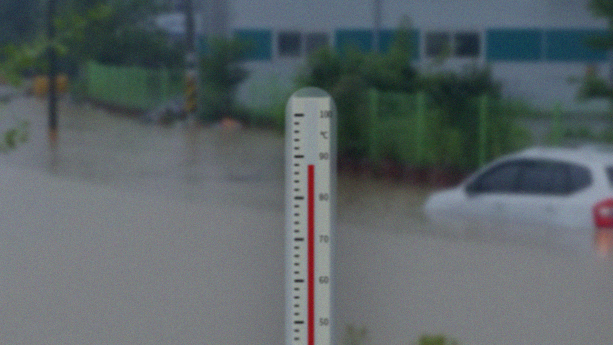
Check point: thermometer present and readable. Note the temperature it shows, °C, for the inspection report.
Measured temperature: 88 °C
